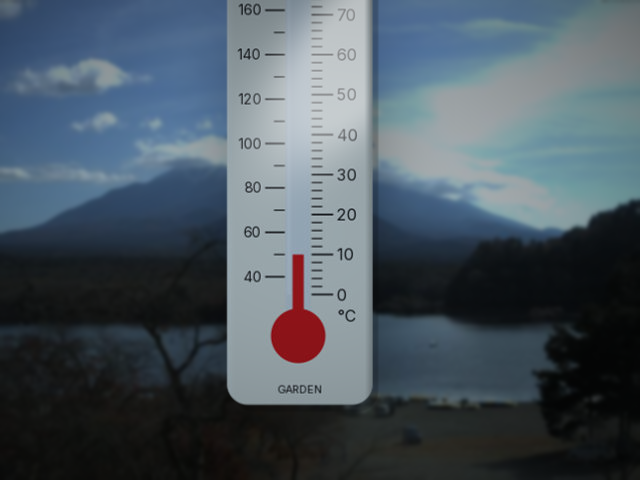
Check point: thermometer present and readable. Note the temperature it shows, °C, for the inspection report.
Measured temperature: 10 °C
